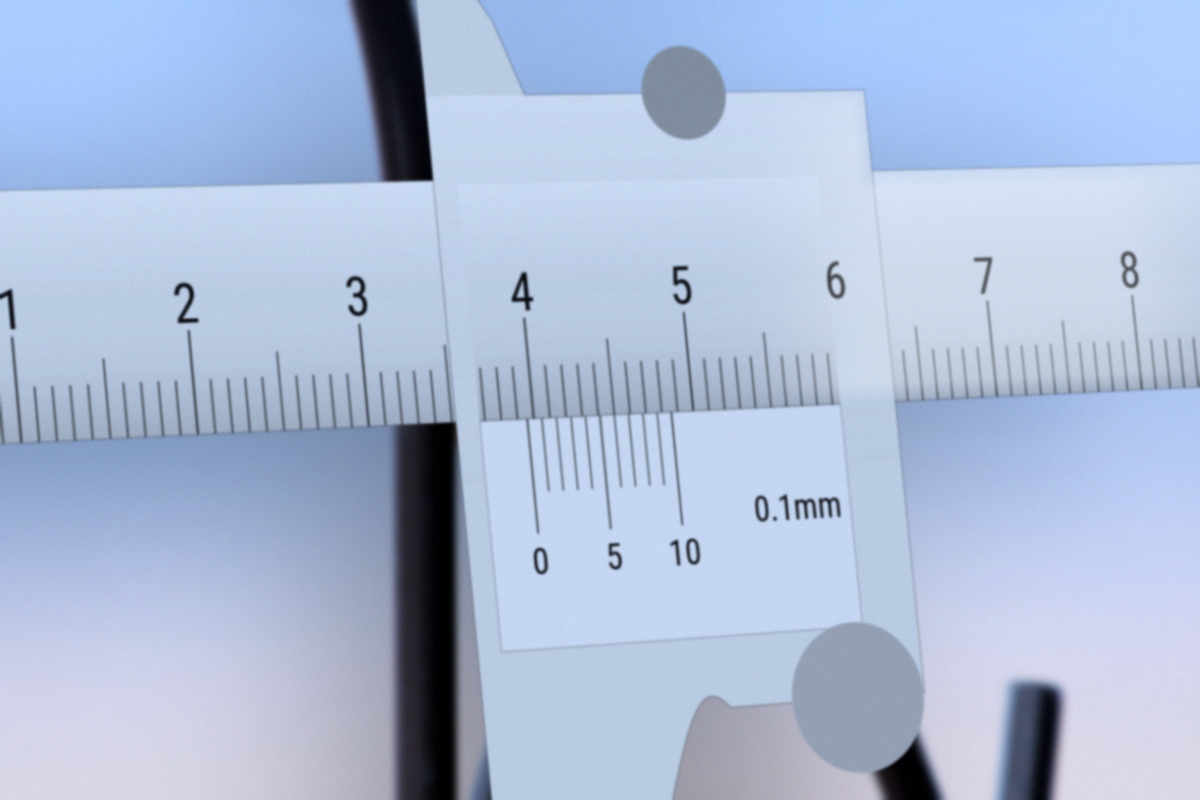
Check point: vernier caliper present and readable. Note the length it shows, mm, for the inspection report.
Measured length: 39.6 mm
